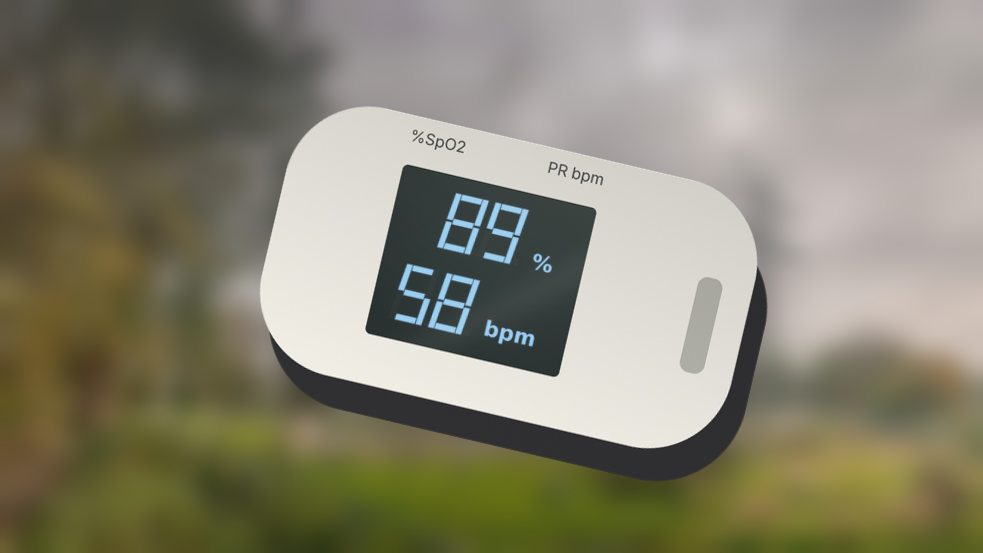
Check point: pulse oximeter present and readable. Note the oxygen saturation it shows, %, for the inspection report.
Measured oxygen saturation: 89 %
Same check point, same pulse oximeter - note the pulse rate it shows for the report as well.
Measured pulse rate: 58 bpm
